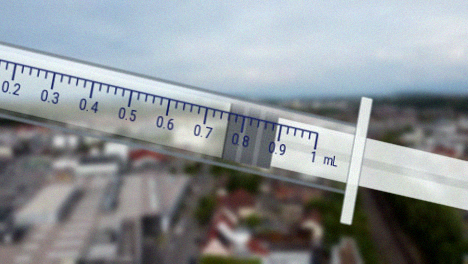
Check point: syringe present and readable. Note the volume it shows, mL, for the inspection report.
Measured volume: 0.76 mL
